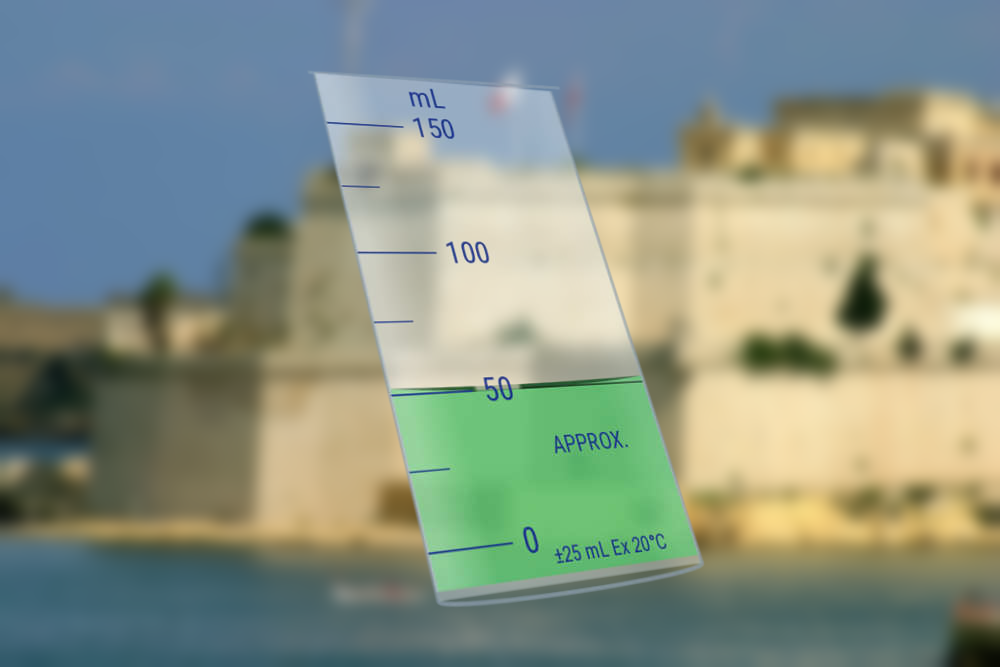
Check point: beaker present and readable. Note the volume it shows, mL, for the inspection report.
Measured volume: 50 mL
